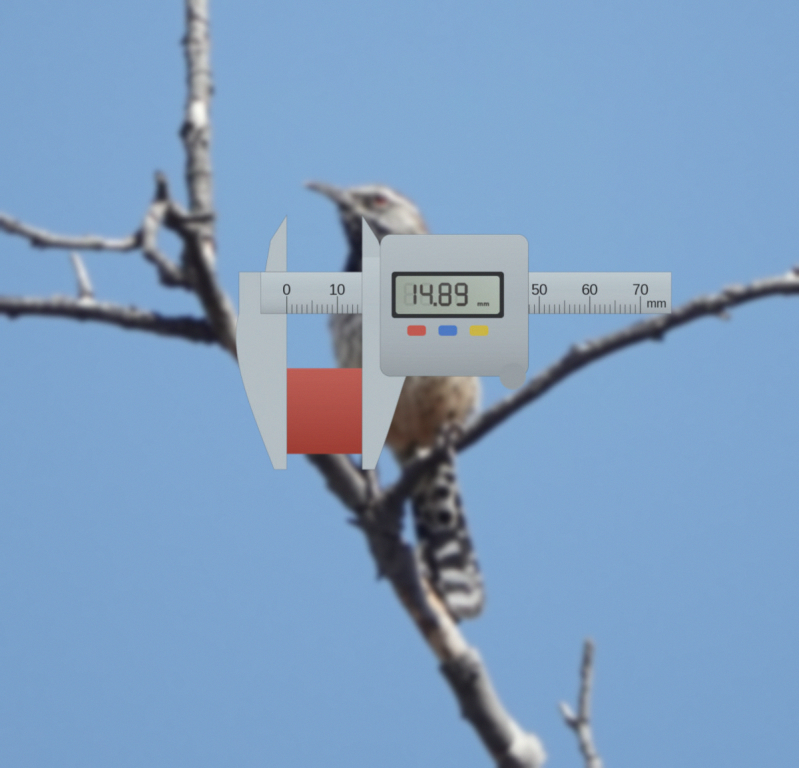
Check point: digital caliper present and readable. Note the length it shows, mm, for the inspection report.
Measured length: 14.89 mm
